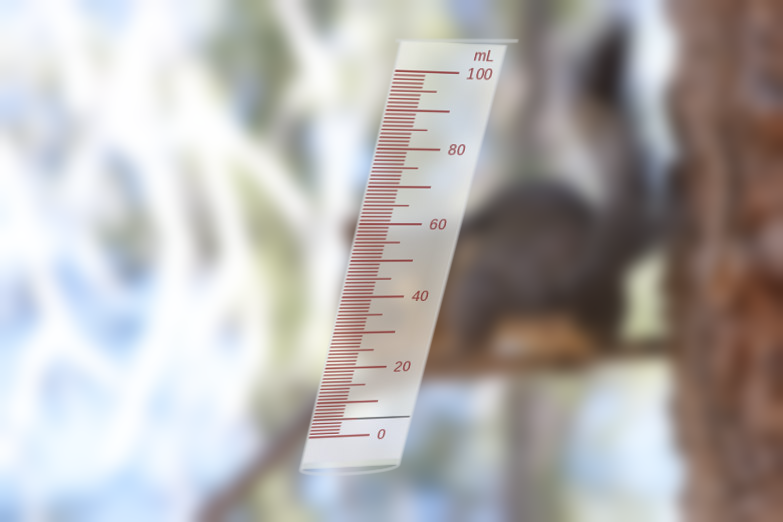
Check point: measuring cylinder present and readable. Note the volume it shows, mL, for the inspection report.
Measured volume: 5 mL
